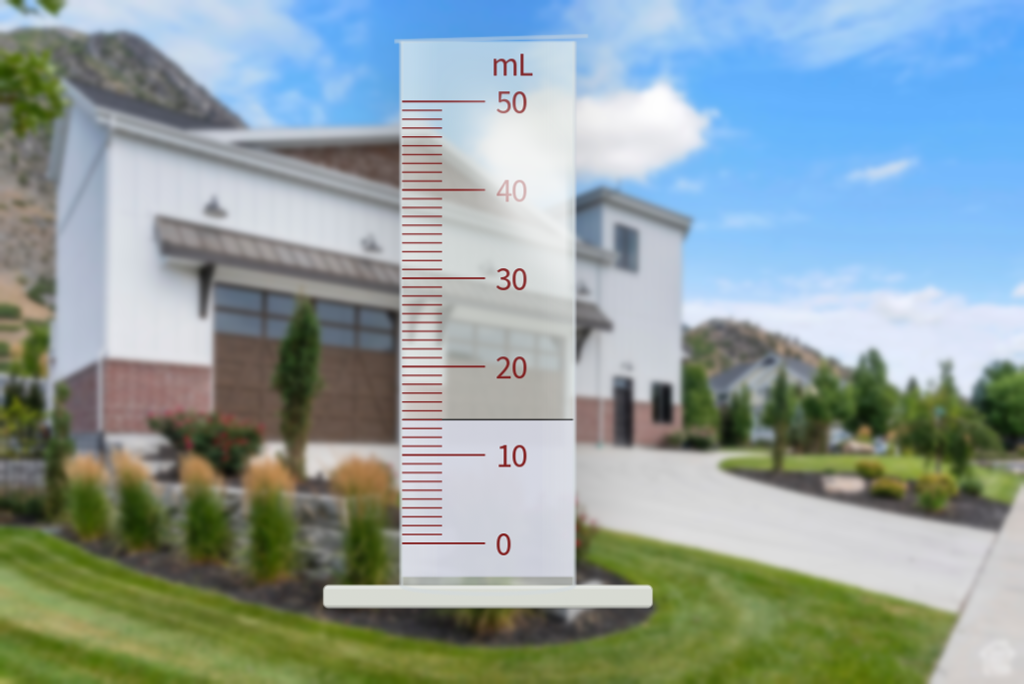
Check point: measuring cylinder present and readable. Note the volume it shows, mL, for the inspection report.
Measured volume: 14 mL
